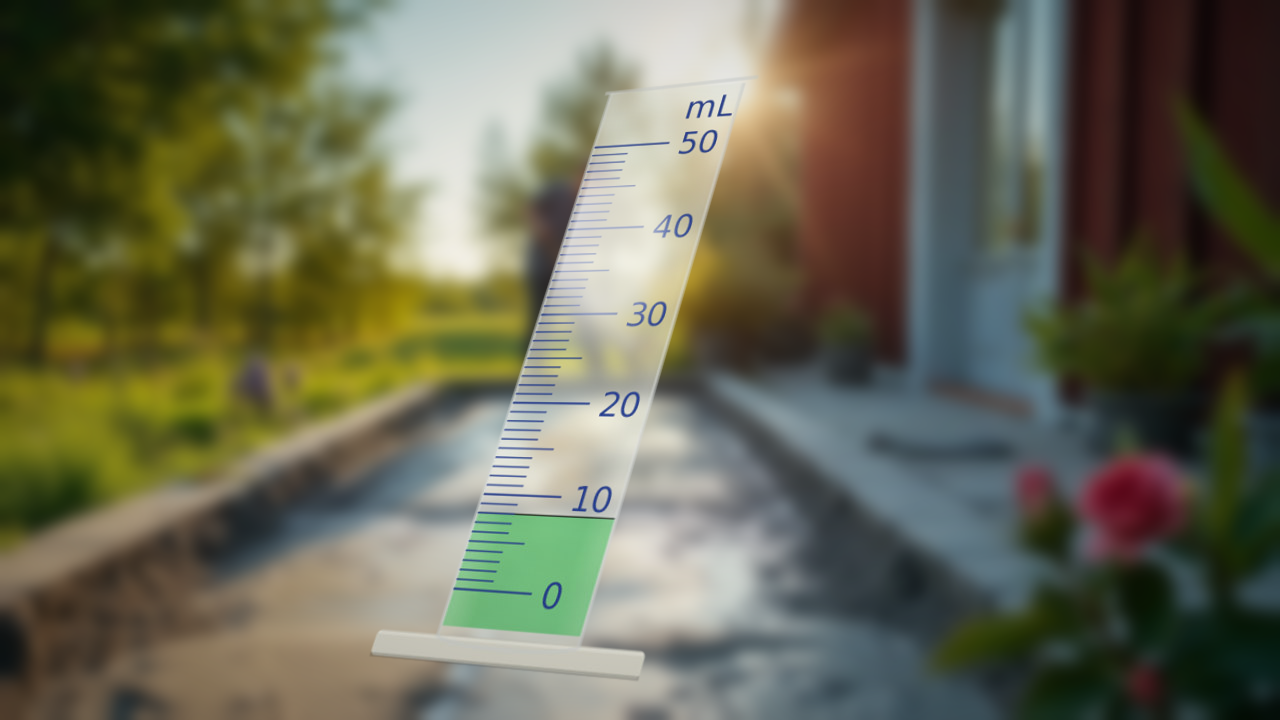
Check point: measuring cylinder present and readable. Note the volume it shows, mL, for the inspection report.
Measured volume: 8 mL
